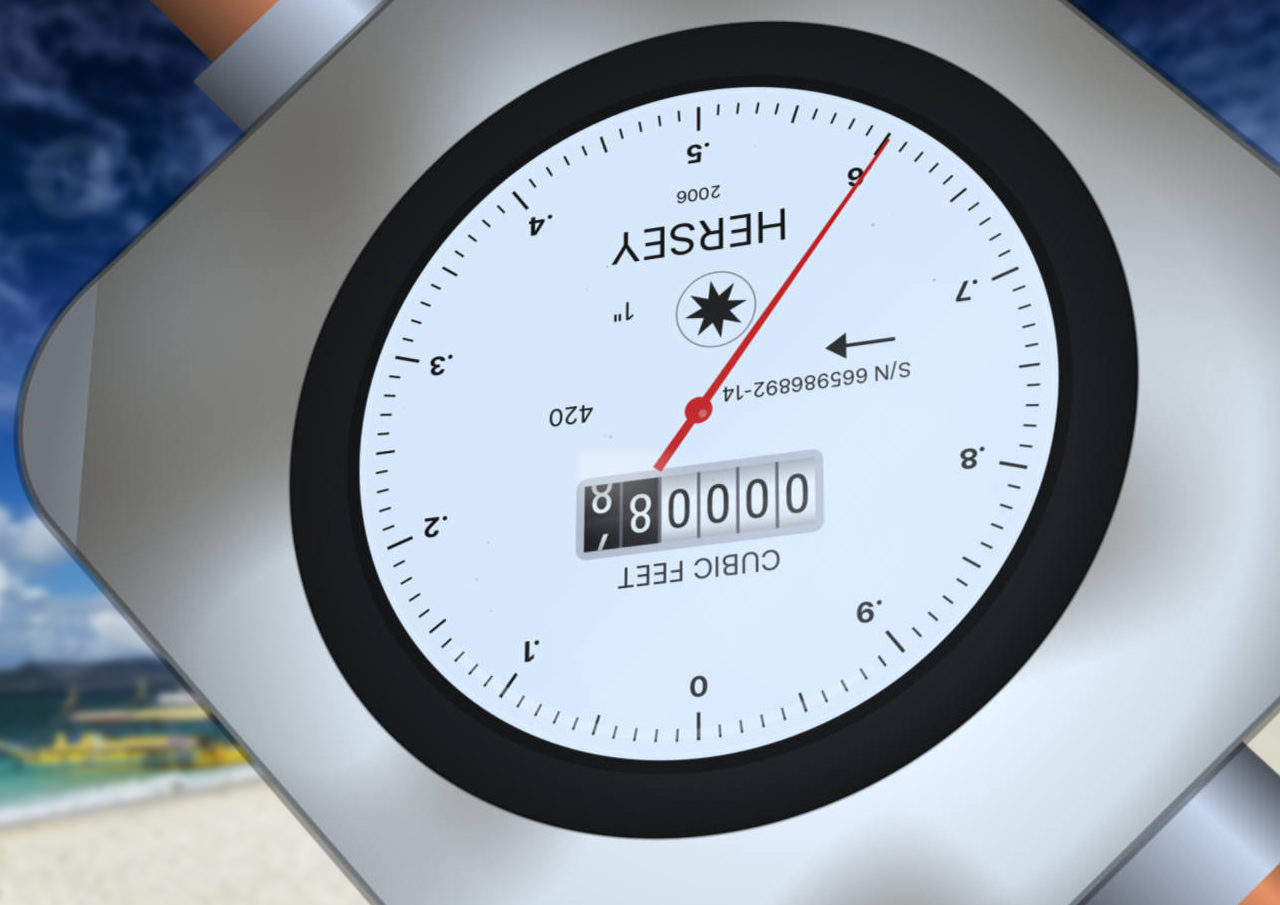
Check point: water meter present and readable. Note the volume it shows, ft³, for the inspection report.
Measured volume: 87.60 ft³
